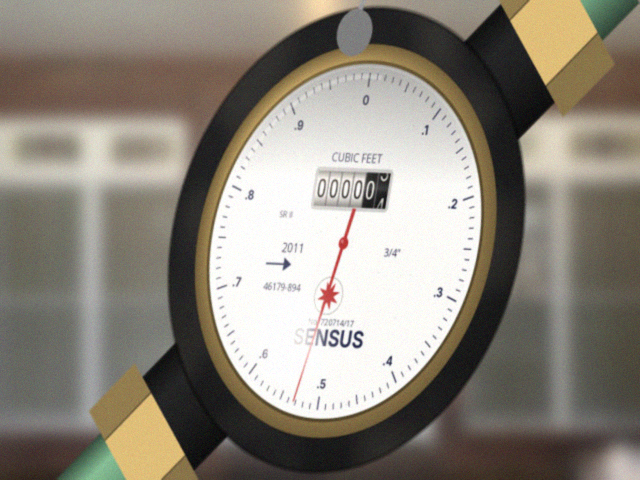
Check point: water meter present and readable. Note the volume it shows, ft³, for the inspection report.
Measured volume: 3.53 ft³
